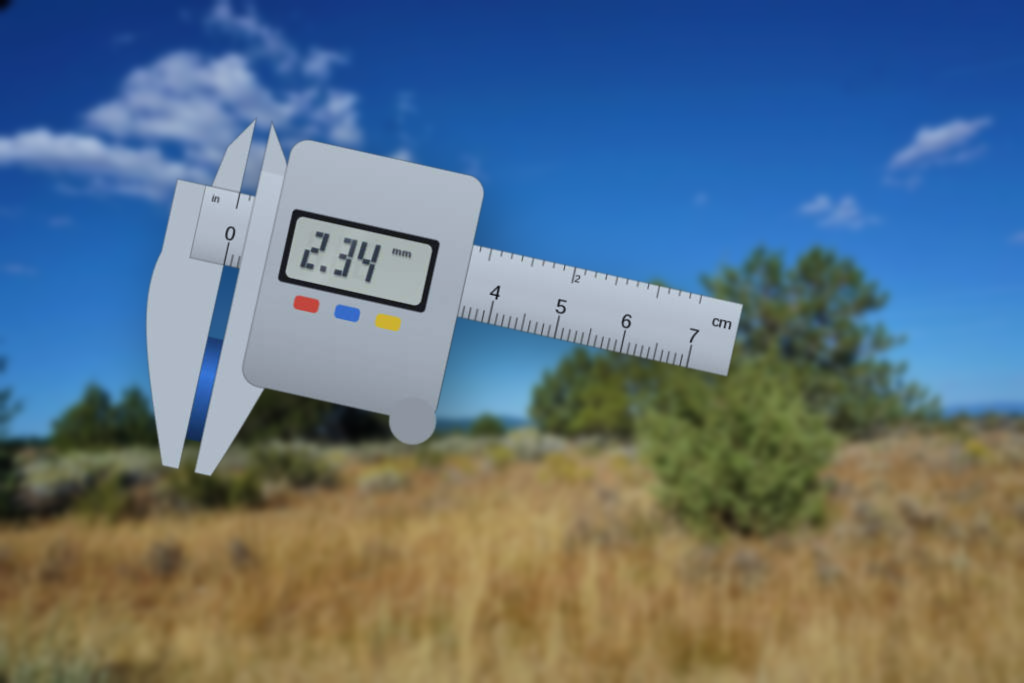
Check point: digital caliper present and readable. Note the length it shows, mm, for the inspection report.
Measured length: 2.34 mm
